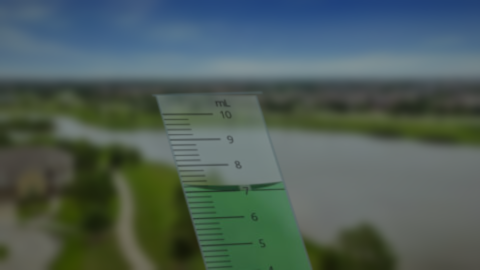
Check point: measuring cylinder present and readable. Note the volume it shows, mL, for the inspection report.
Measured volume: 7 mL
